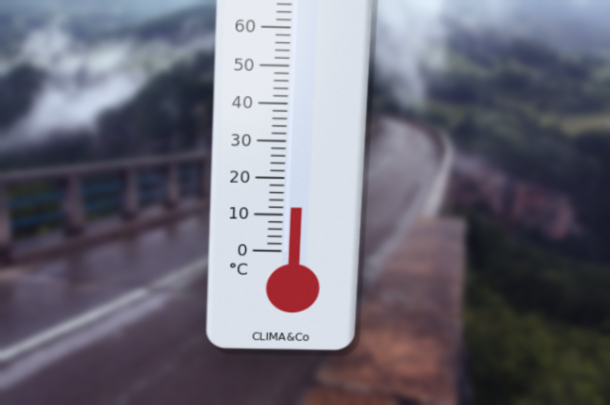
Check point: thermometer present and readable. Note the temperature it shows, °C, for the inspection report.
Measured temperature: 12 °C
